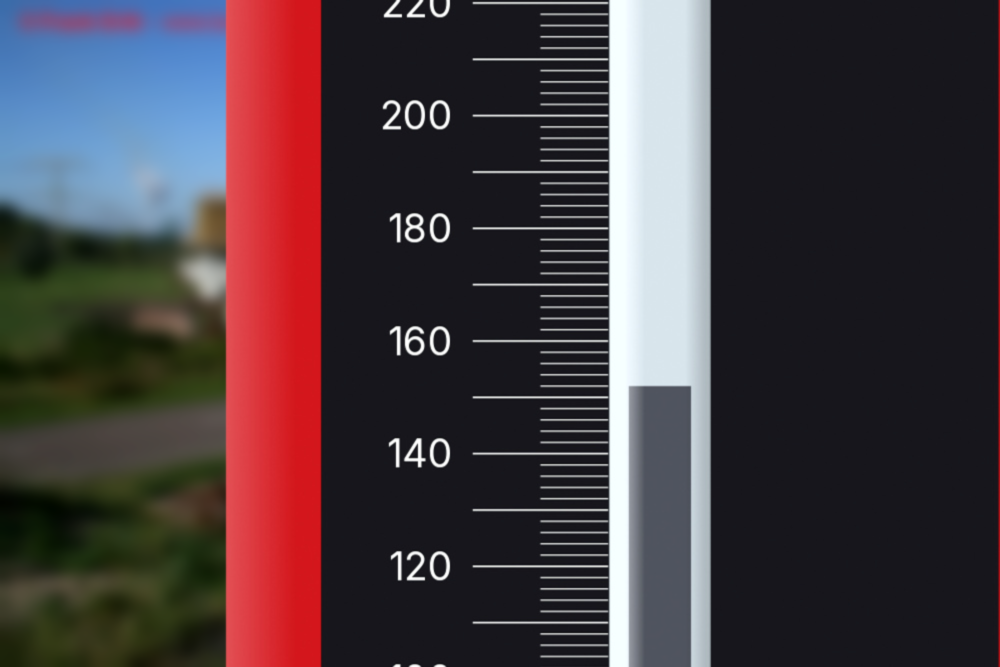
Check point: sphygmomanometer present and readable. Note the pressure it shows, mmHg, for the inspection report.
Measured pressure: 152 mmHg
